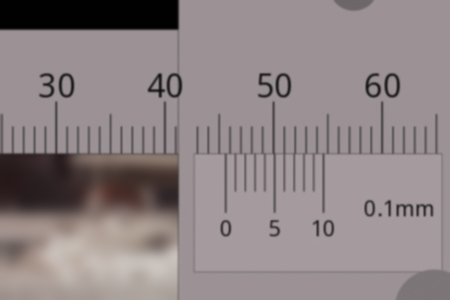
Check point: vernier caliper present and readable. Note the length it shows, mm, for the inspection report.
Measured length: 45.6 mm
